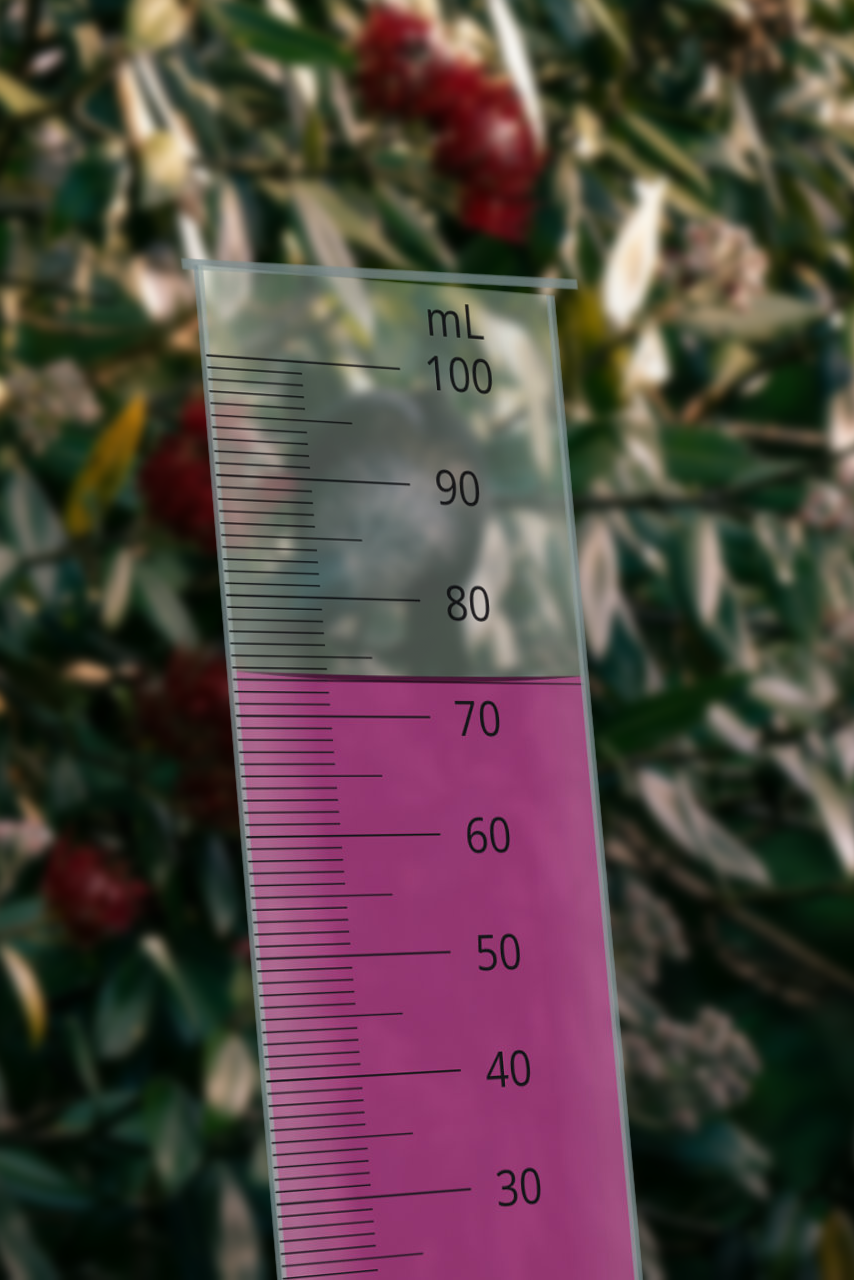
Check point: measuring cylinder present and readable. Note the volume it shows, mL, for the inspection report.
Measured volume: 73 mL
